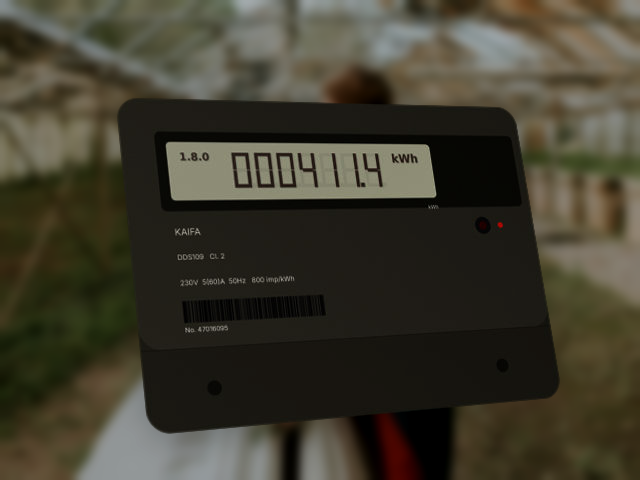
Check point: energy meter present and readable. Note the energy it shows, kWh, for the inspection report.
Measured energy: 411.4 kWh
